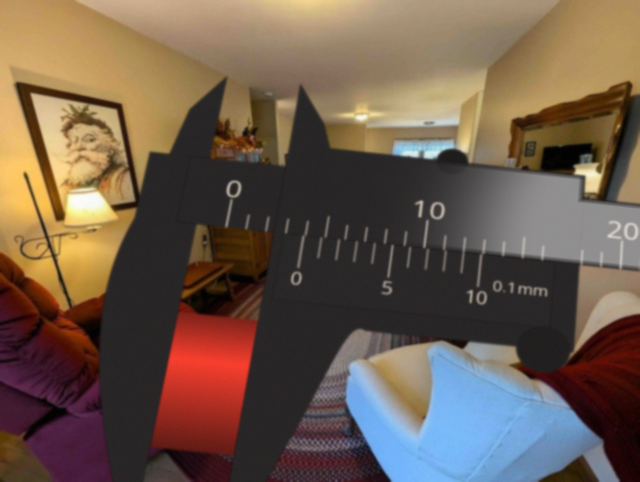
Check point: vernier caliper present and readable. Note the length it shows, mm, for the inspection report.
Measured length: 3.9 mm
